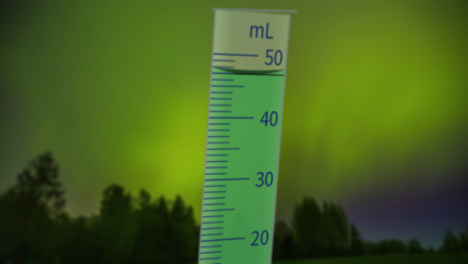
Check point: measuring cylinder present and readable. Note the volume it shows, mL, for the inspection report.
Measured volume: 47 mL
